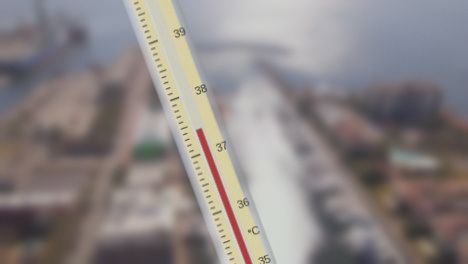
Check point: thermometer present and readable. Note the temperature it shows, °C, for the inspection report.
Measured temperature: 37.4 °C
